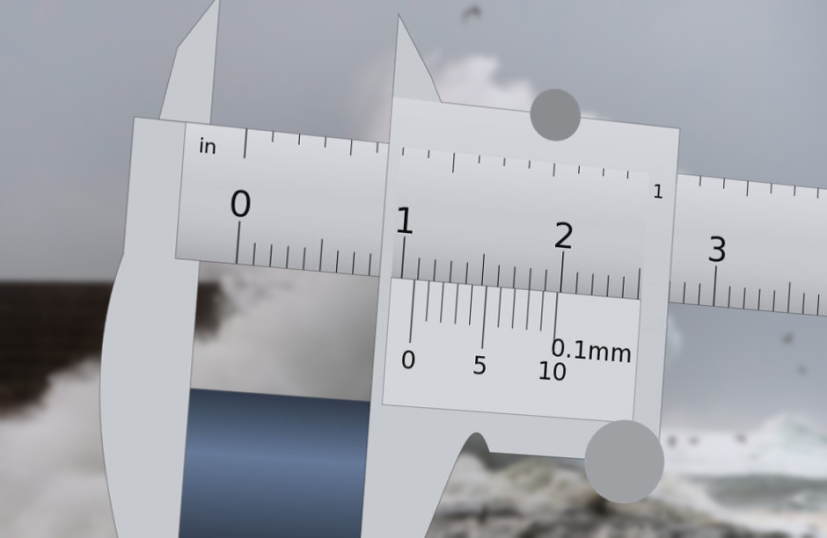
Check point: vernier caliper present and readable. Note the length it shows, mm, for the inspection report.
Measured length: 10.8 mm
